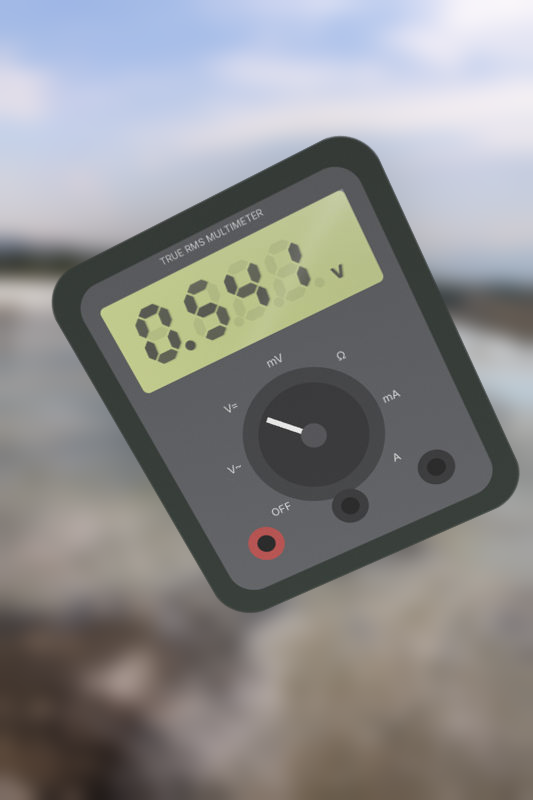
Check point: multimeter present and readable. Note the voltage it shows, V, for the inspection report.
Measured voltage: 0.541 V
